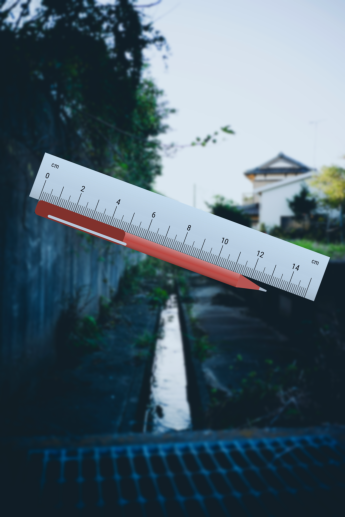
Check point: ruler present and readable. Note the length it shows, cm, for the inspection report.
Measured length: 13 cm
